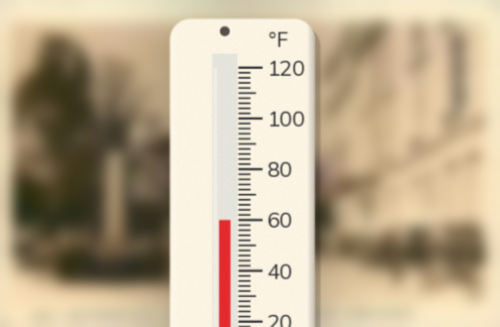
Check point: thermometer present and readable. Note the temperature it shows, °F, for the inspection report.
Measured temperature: 60 °F
